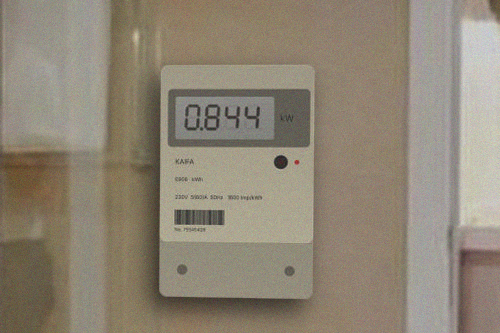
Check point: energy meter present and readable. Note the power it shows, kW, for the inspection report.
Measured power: 0.844 kW
